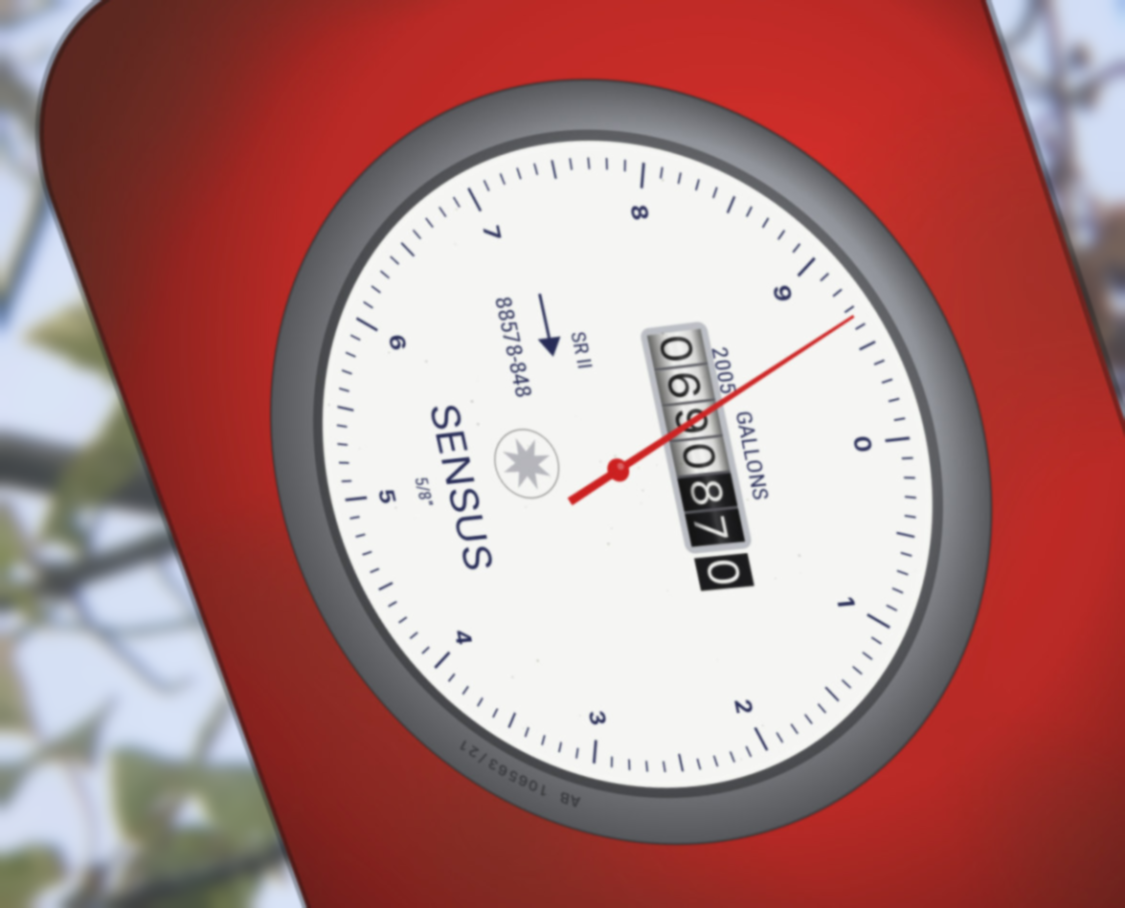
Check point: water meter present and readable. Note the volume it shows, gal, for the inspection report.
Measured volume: 690869.3 gal
